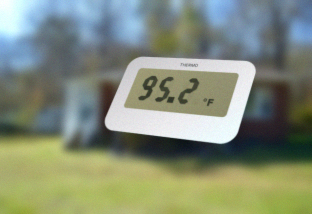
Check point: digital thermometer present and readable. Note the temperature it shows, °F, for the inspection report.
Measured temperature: 95.2 °F
